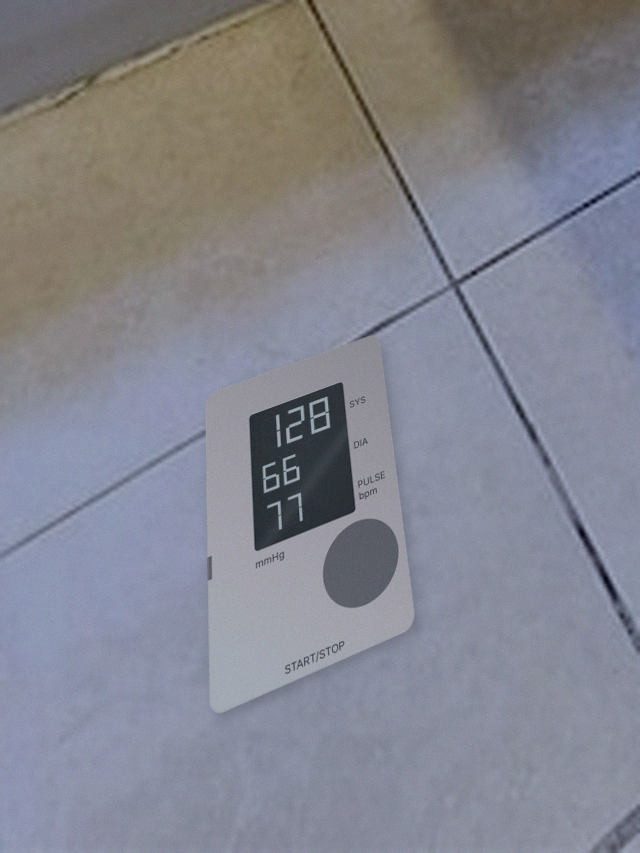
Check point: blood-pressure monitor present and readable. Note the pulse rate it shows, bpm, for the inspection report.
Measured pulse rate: 77 bpm
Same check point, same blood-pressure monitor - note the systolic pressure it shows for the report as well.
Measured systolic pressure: 128 mmHg
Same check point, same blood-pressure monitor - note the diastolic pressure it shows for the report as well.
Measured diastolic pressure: 66 mmHg
